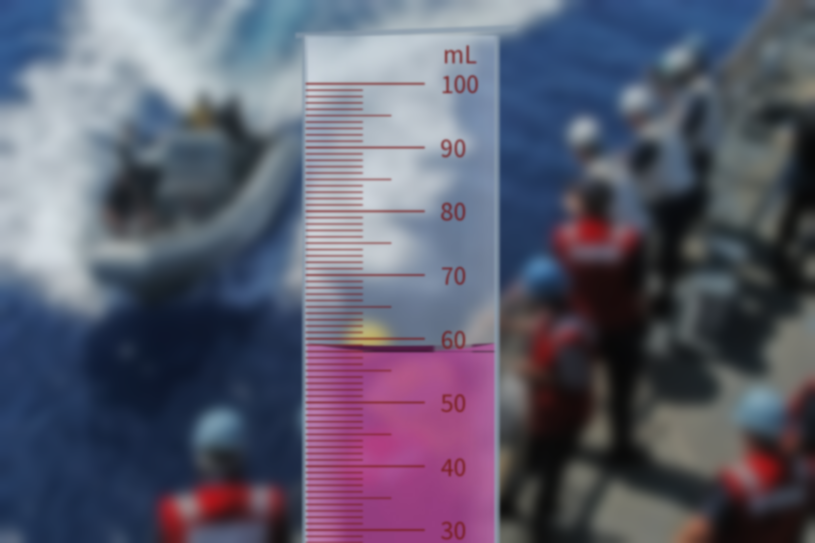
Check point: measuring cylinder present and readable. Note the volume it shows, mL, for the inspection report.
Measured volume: 58 mL
